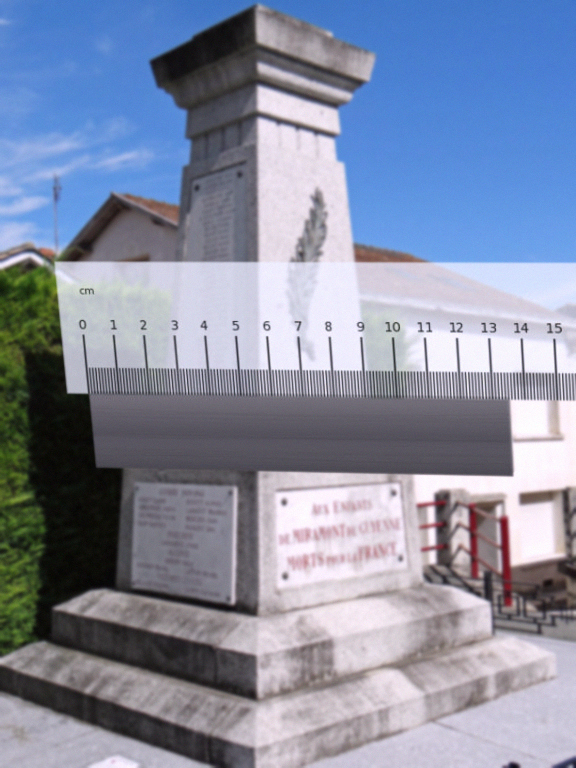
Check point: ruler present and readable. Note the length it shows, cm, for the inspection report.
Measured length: 13.5 cm
